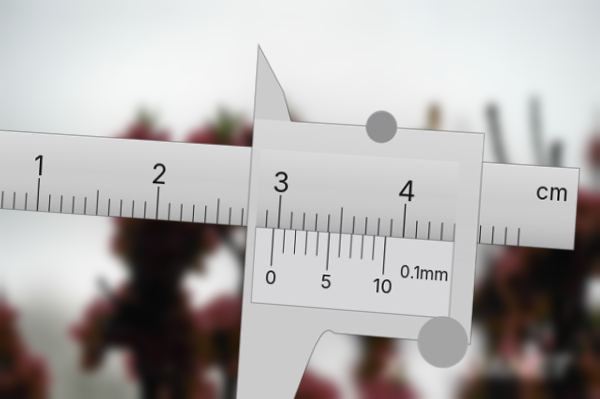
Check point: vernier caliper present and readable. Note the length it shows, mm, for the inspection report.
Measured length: 29.6 mm
